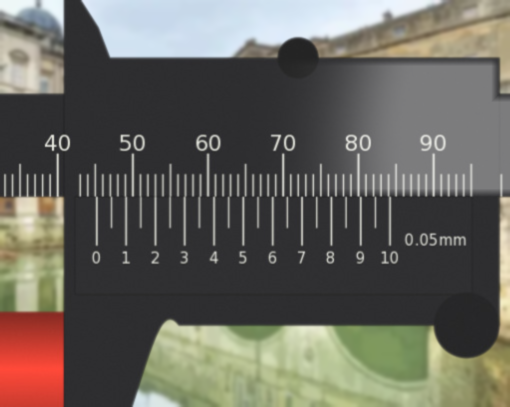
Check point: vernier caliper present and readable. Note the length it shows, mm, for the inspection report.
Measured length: 45.2 mm
